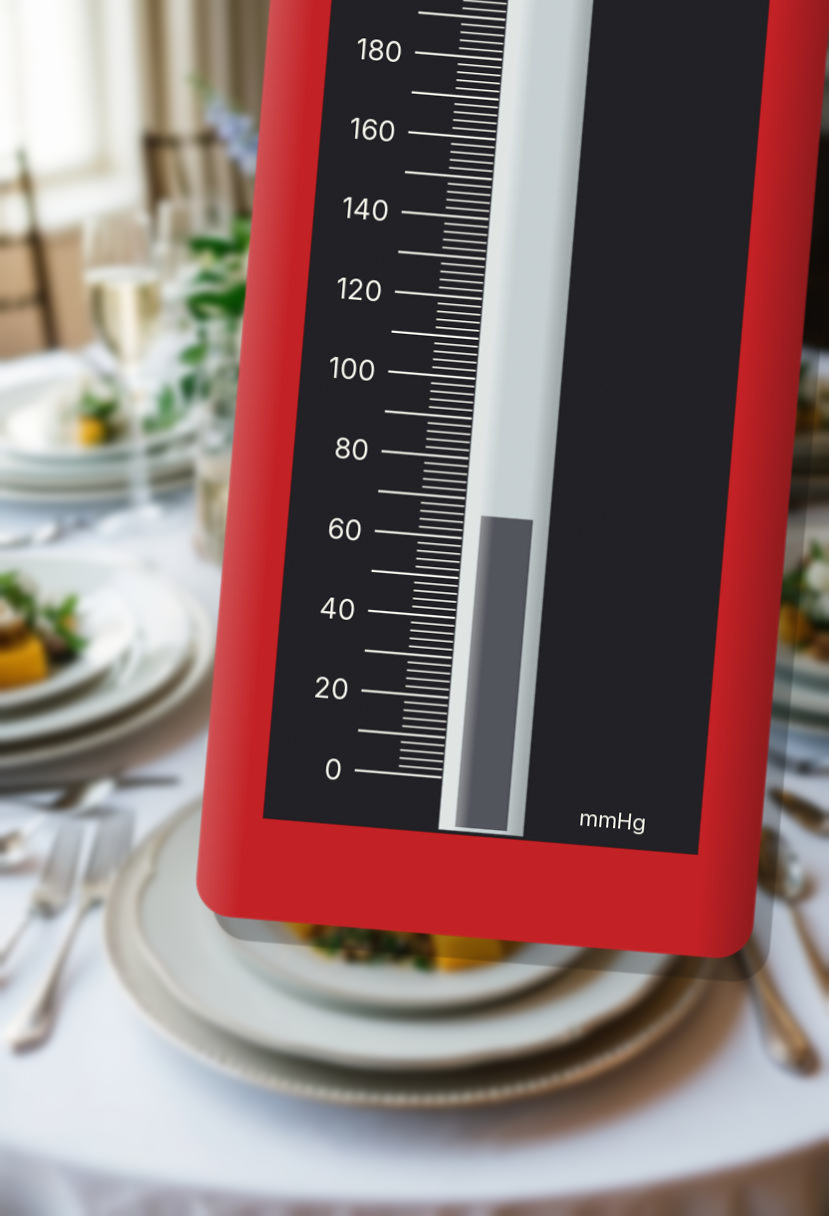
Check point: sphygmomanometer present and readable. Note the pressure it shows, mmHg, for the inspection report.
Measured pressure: 66 mmHg
